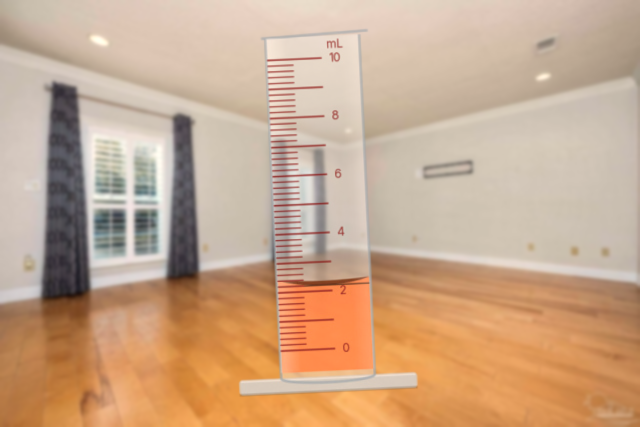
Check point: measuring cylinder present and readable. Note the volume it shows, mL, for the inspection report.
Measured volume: 2.2 mL
